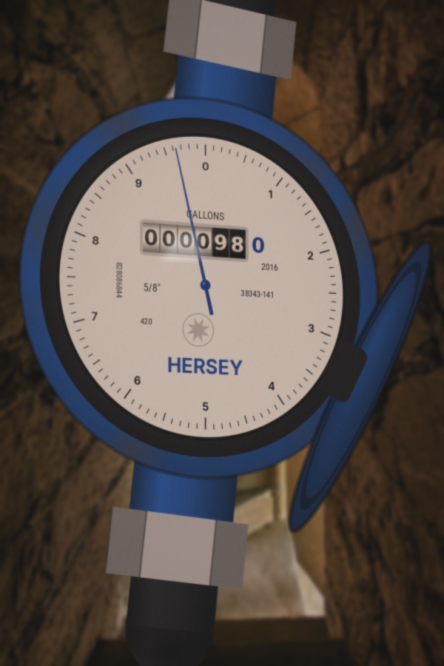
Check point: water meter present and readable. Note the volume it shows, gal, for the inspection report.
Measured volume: 979.6 gal
